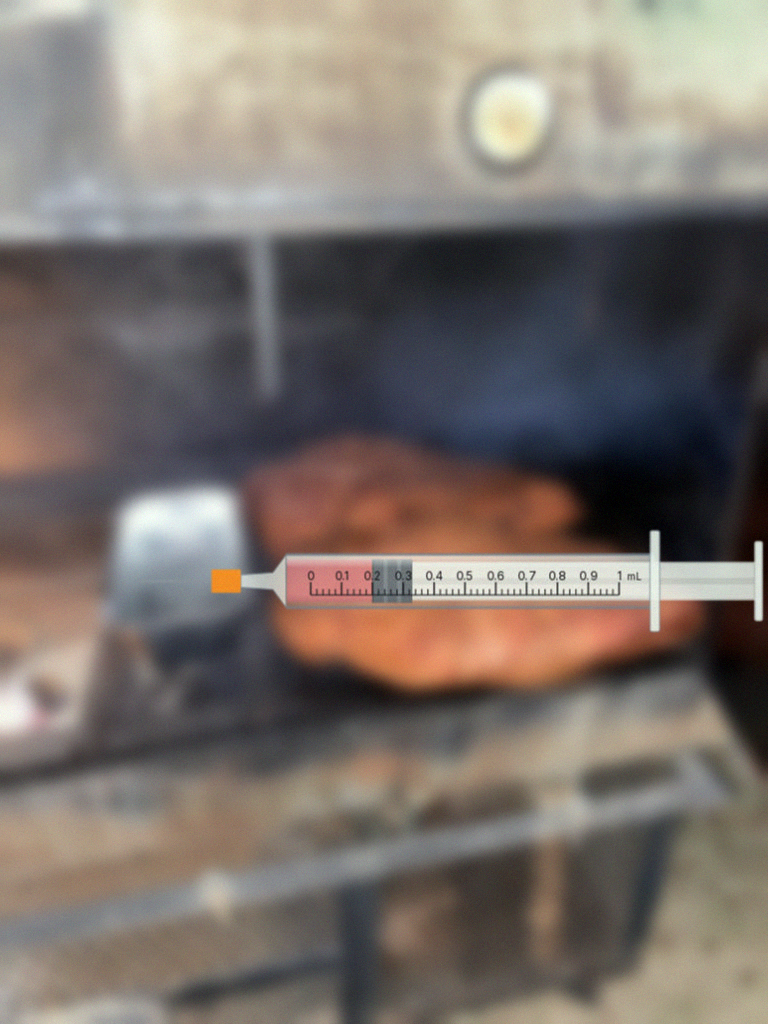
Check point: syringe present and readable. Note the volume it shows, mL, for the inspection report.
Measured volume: 0.2 mL
